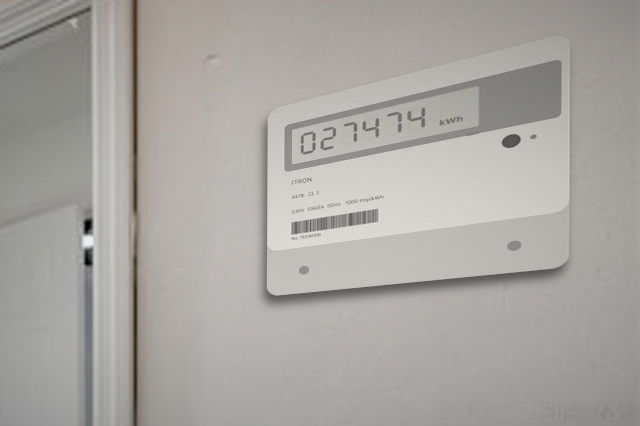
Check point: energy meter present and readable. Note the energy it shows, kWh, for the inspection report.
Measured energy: 27474 kWh
